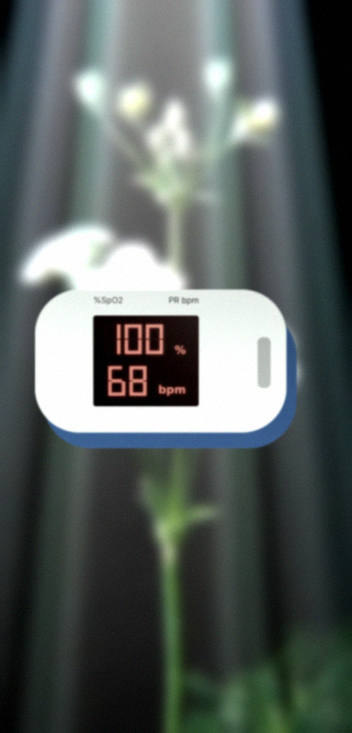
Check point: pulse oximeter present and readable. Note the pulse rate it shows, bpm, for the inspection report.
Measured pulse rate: 68 bpm
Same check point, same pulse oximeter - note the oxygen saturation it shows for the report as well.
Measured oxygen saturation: 100 %
